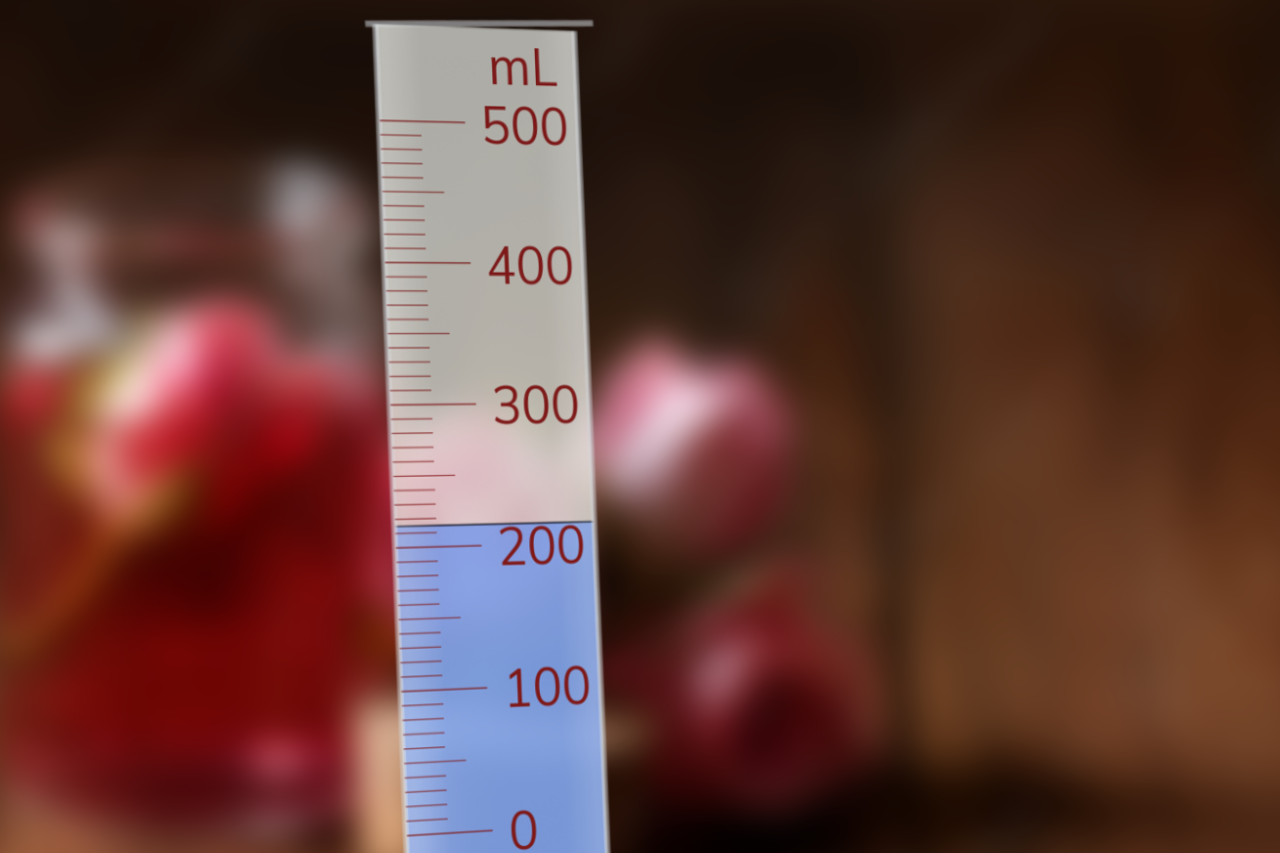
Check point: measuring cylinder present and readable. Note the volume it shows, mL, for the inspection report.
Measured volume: 215 mL
